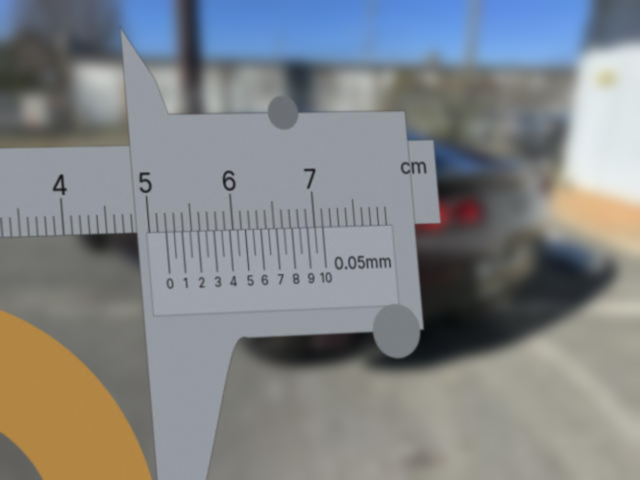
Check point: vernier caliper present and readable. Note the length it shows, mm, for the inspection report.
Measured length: 52.0 mm
